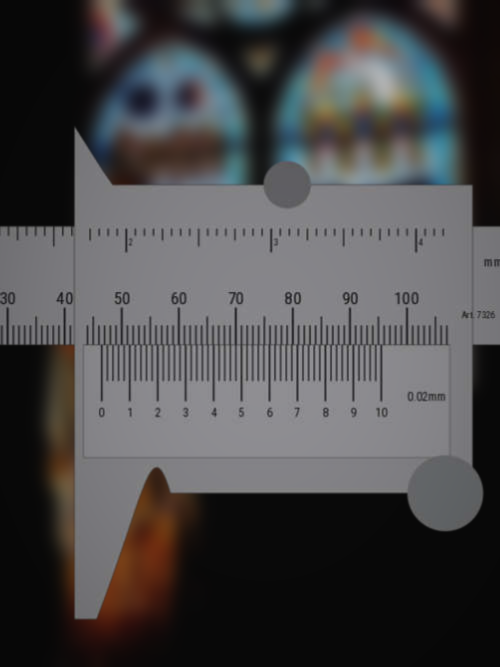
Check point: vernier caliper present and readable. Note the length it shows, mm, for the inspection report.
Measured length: 46.5 mm
